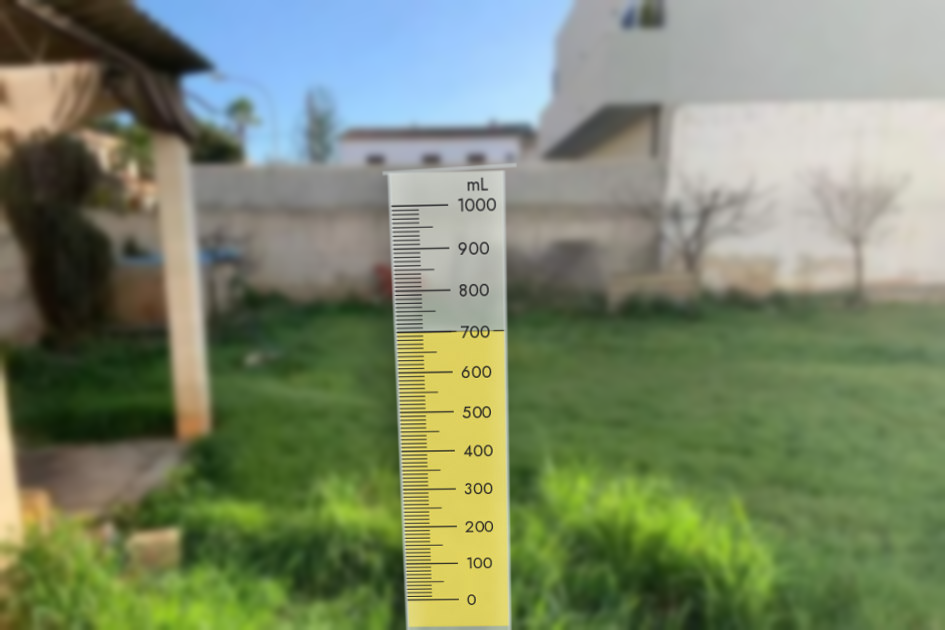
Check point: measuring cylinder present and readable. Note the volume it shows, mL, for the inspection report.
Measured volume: 700 mL
